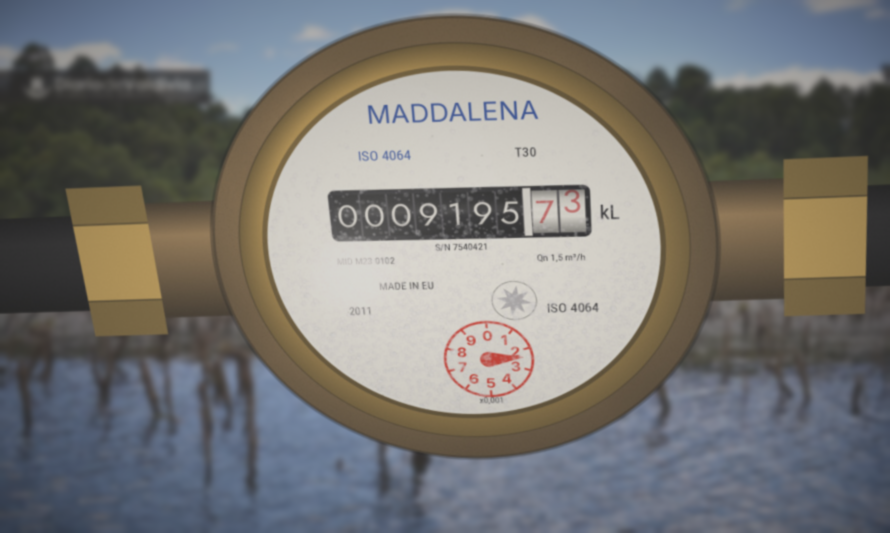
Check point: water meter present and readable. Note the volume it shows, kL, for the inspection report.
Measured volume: 9195.732 kL
